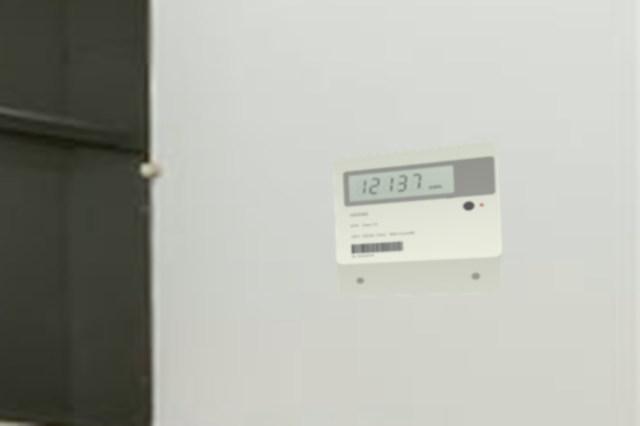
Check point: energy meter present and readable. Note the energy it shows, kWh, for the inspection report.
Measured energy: 12137 kWh
